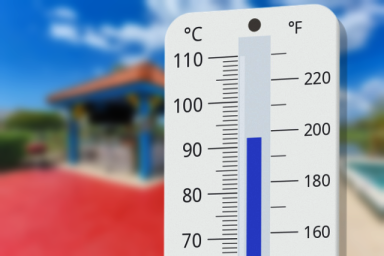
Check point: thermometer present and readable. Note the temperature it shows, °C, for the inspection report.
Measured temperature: 92 °C
